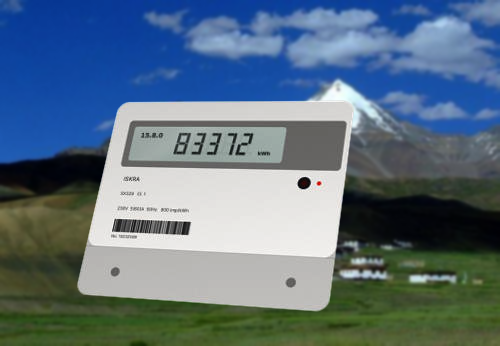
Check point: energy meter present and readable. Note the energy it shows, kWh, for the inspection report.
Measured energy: 83372 kWh
